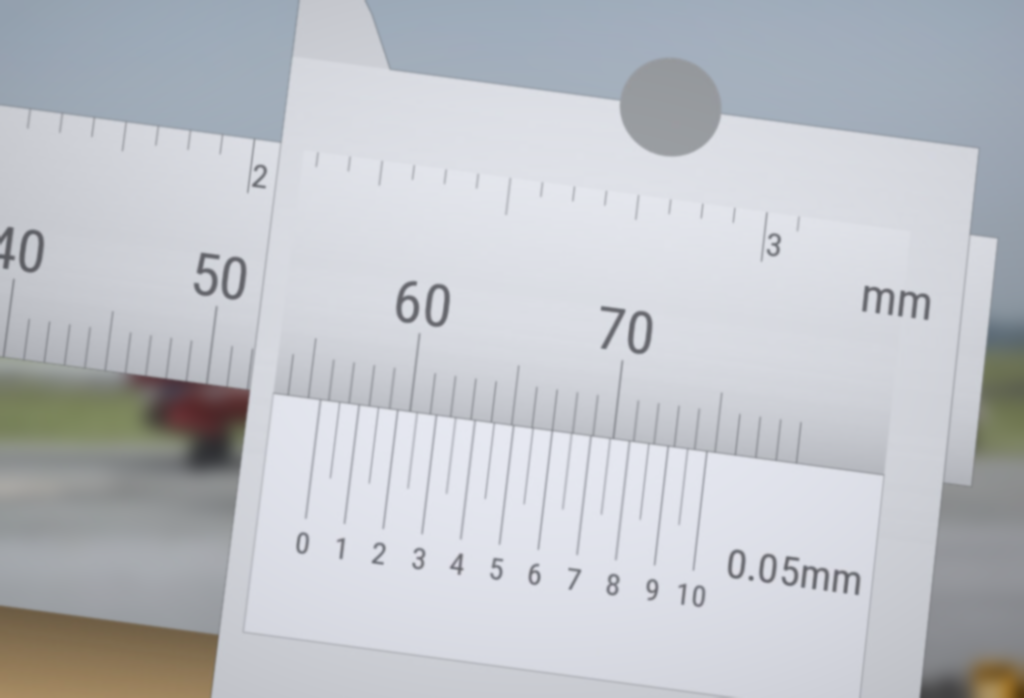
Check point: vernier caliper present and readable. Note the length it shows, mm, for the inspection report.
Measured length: 55.6 mm
